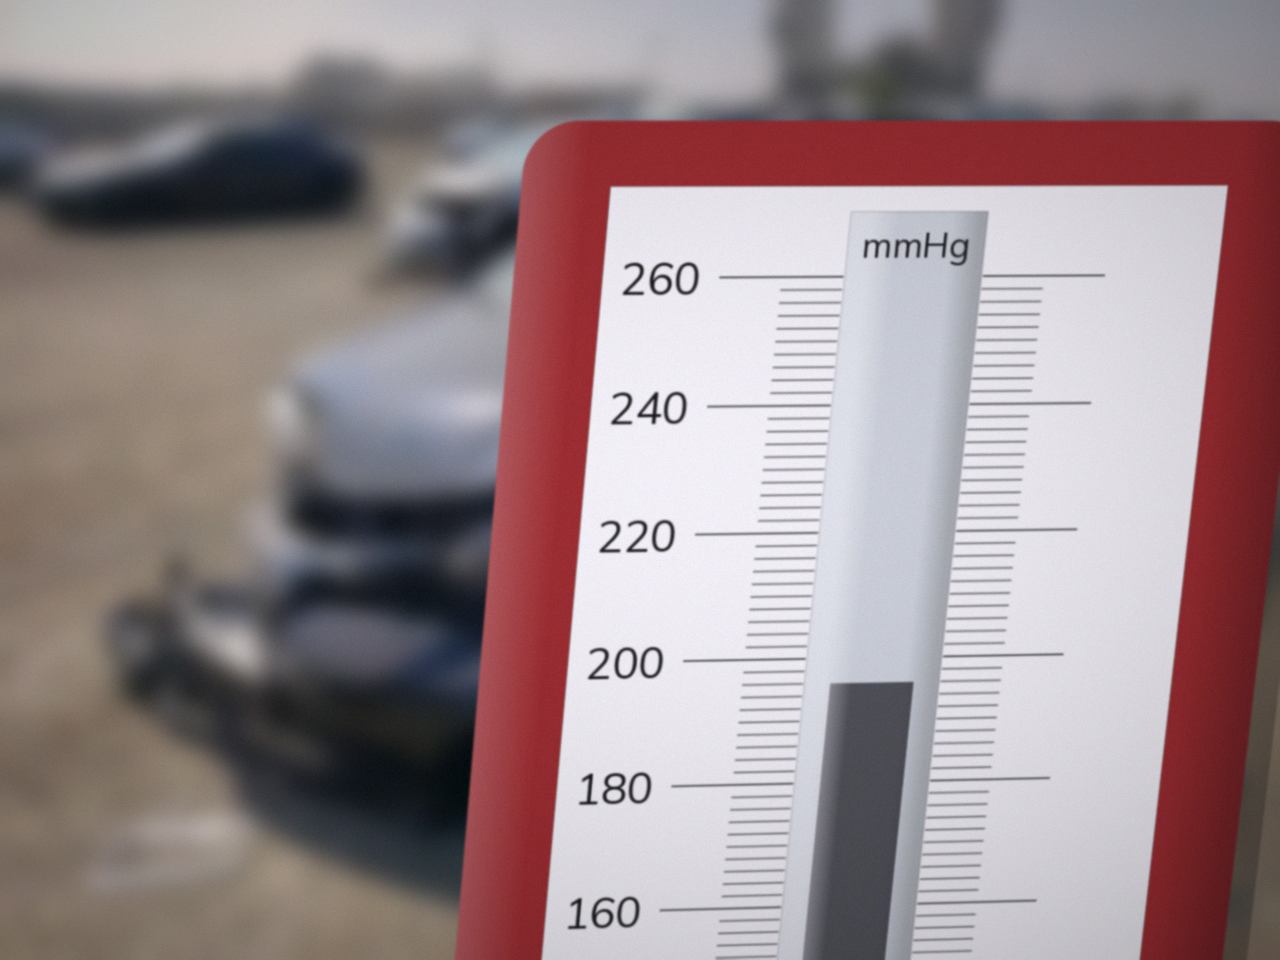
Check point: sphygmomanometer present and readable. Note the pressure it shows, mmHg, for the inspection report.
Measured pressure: 196 mmHg
